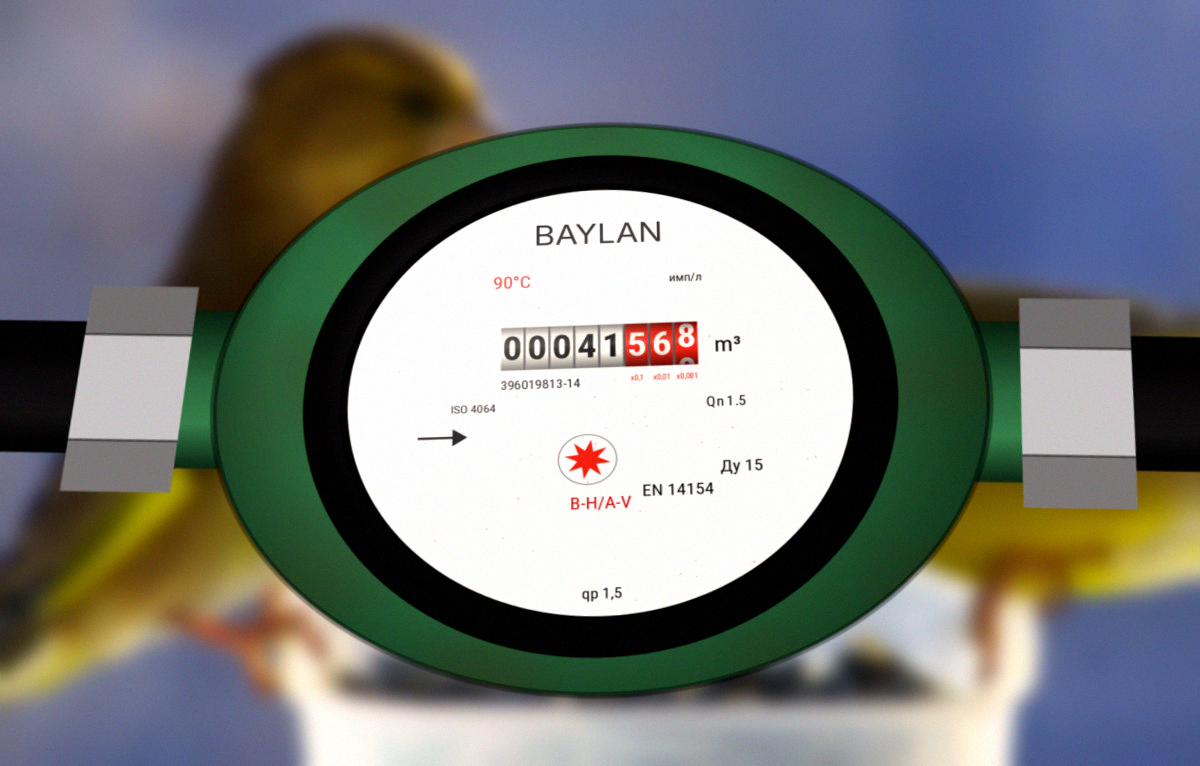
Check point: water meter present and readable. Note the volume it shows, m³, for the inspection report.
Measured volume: 41.568 m³
